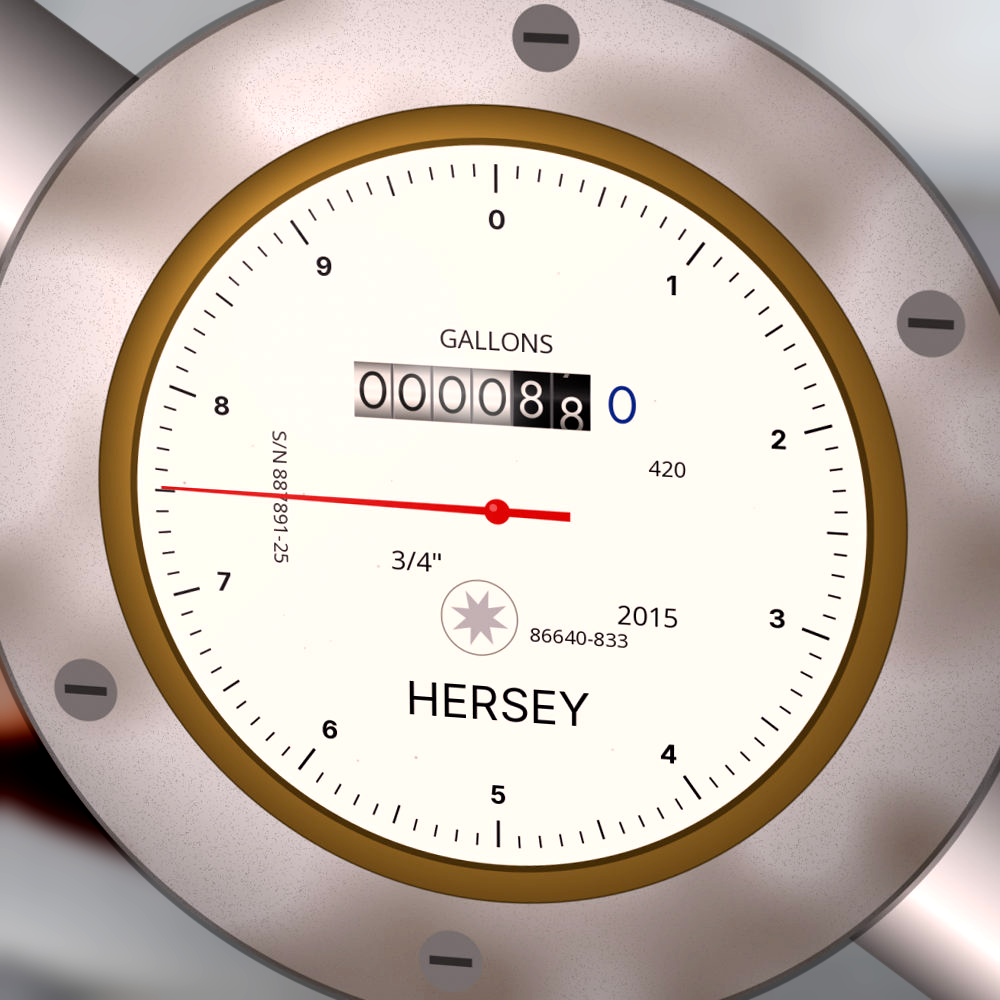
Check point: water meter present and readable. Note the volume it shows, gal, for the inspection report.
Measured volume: 877.5 gal
